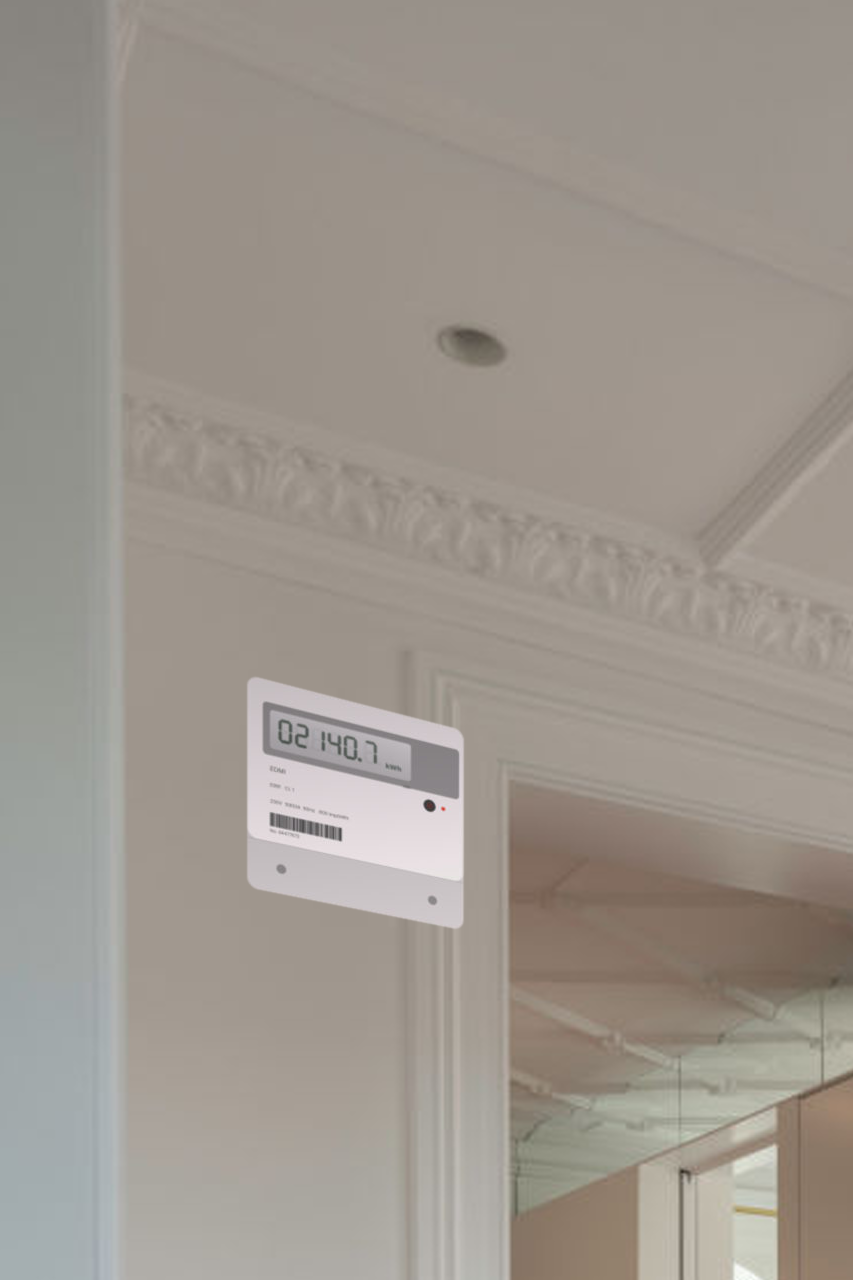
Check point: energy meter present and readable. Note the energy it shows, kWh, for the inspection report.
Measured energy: 2140.7 kWh
